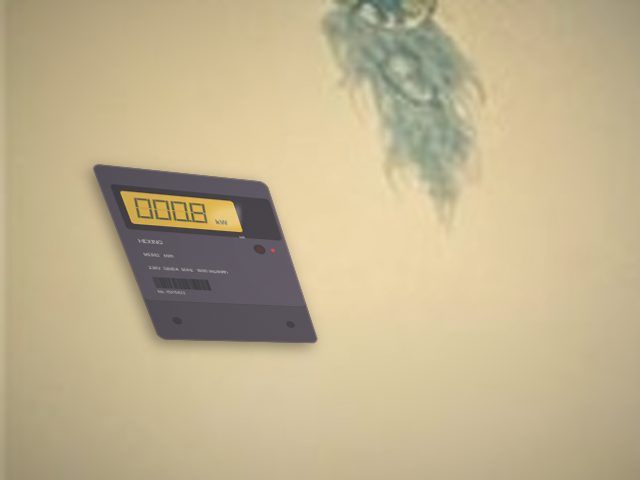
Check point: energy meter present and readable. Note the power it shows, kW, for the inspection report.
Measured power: 0.8 kW
